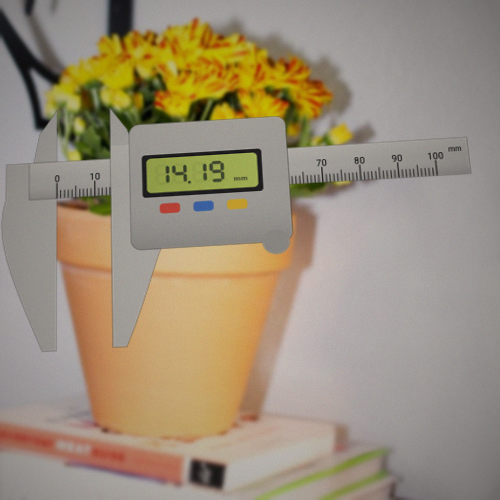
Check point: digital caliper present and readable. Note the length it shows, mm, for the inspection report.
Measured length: 14.19 mm
